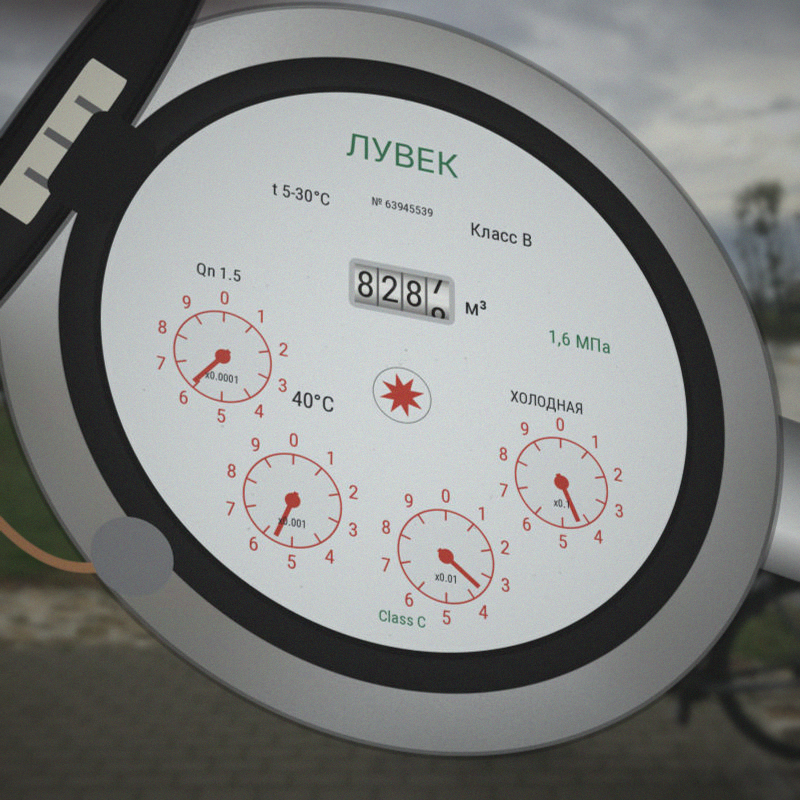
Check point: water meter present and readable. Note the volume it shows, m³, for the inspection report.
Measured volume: 8287.4356 m³
